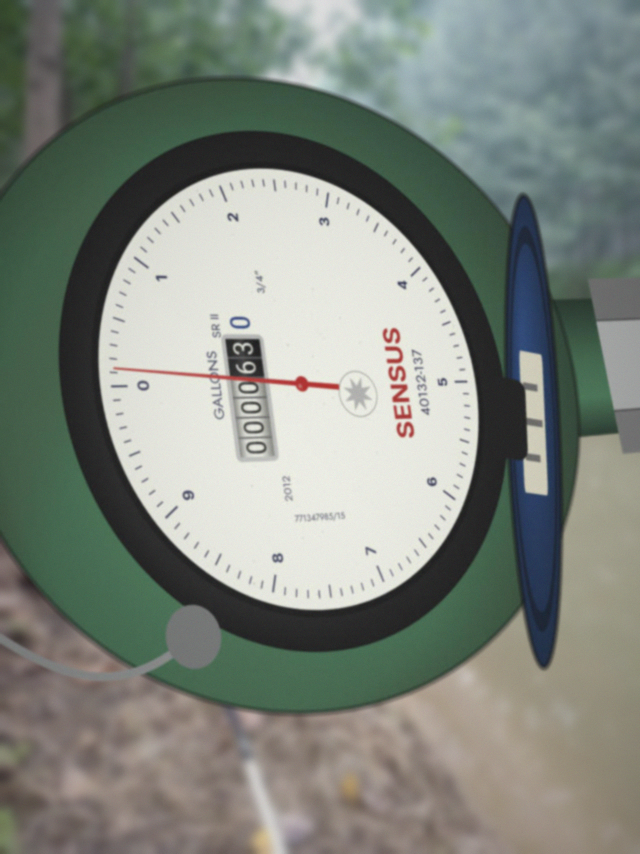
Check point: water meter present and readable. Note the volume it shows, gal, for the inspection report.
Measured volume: 630.1 gal
